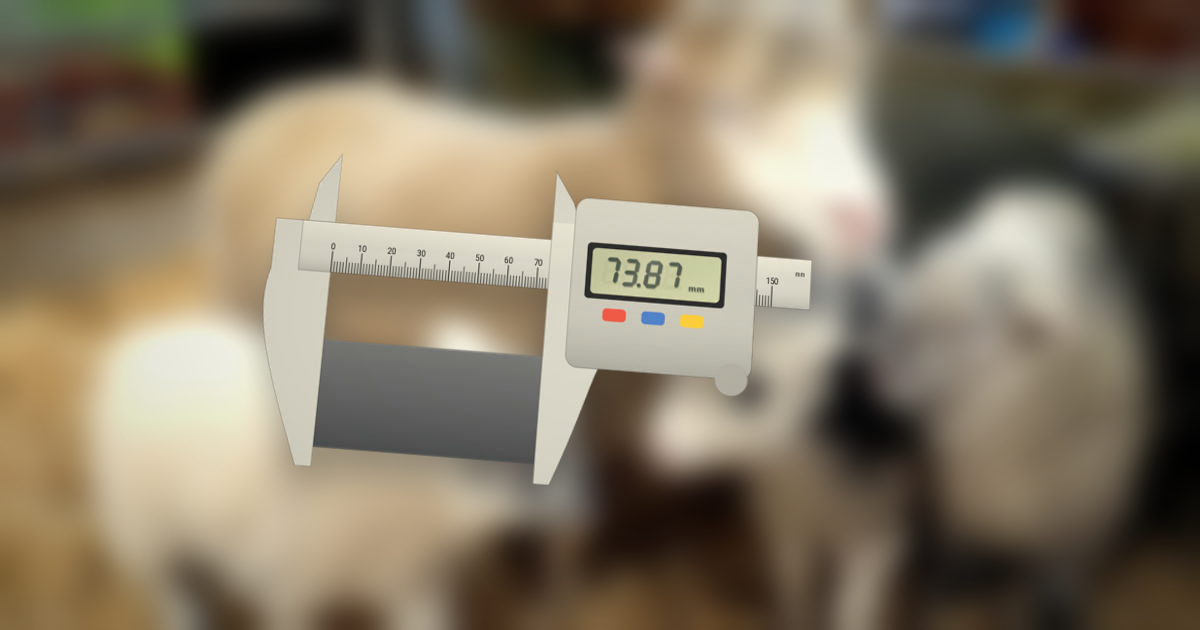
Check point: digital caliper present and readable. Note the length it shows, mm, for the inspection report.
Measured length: 73.87 mm
